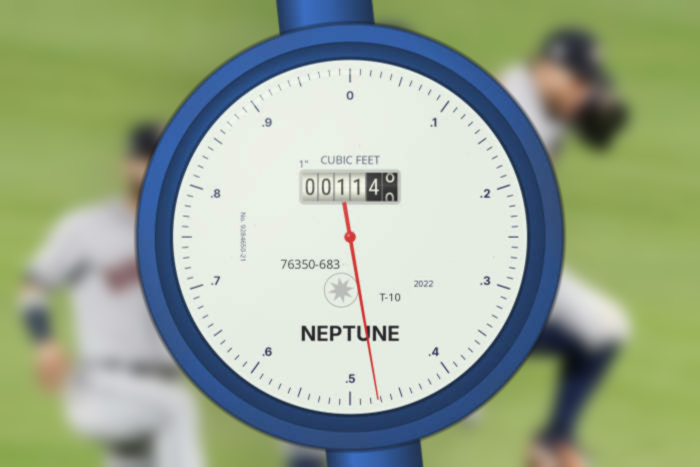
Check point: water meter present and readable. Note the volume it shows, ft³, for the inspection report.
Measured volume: 1148.47 ft³
